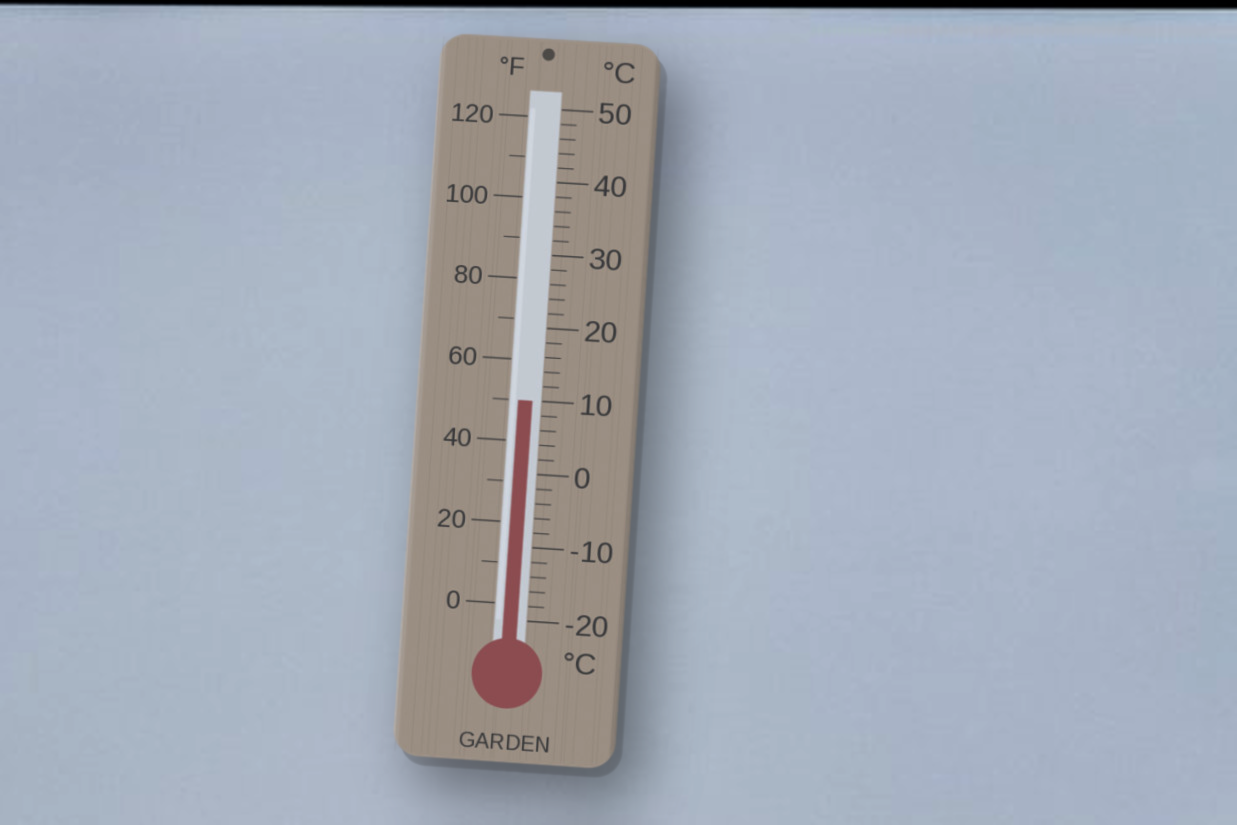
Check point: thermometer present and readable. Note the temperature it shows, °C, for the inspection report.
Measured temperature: 10 °C
